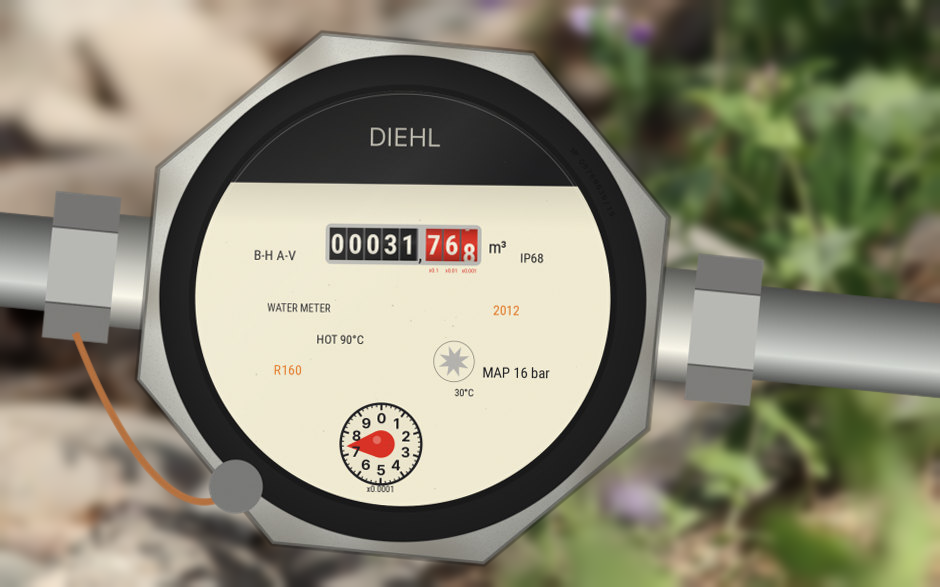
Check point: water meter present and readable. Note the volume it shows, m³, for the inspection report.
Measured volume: 31.7677 m³
